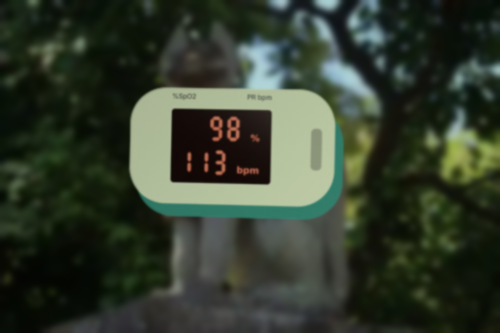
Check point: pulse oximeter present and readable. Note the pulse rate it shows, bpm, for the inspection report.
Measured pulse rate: 113 bpm
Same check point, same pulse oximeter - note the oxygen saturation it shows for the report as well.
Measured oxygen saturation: 98 %
